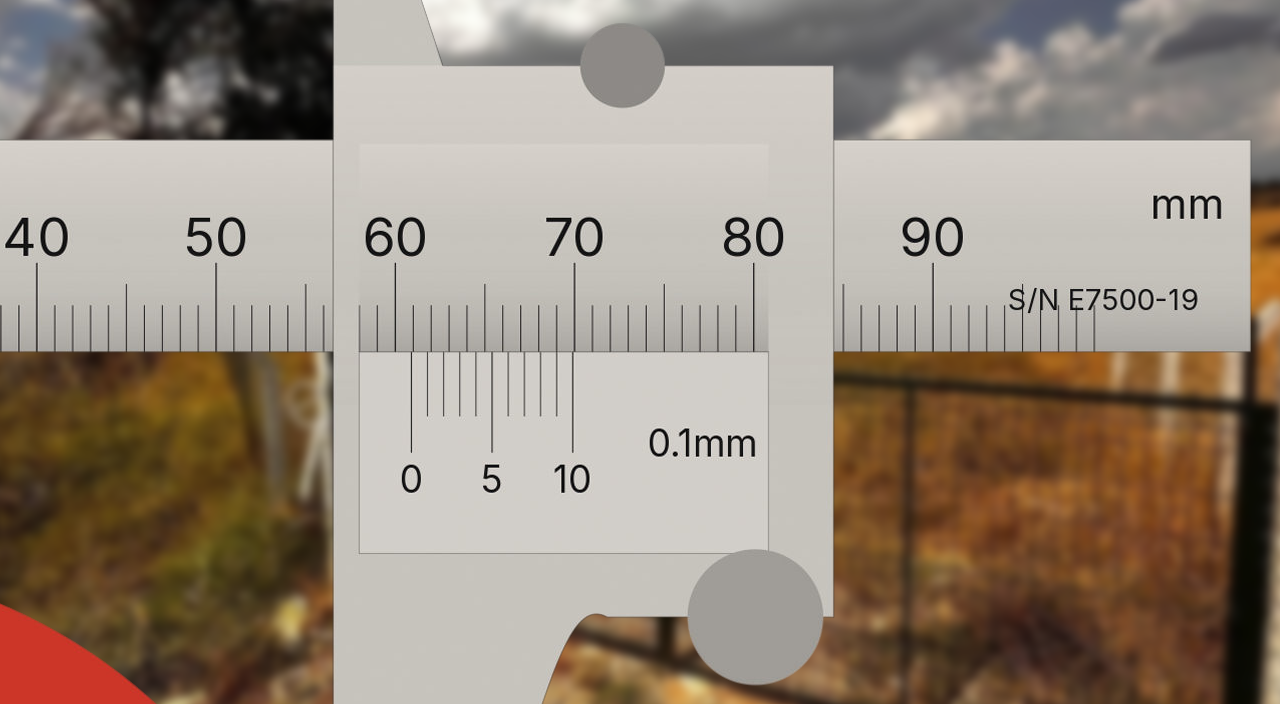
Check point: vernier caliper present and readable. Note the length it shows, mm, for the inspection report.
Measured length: 60.9 mm
